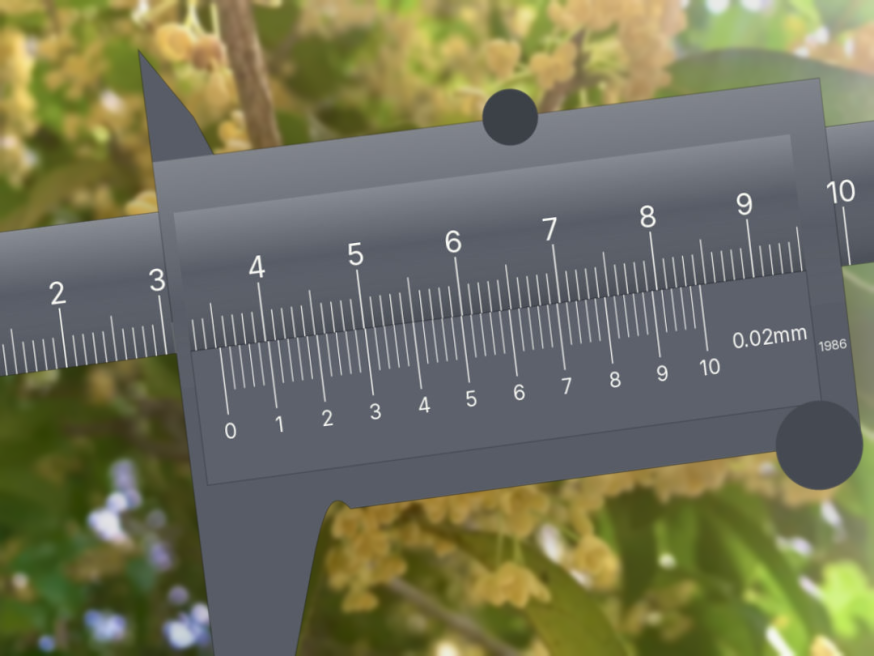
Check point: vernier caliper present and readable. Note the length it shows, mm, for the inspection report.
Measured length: 35.4 mm
